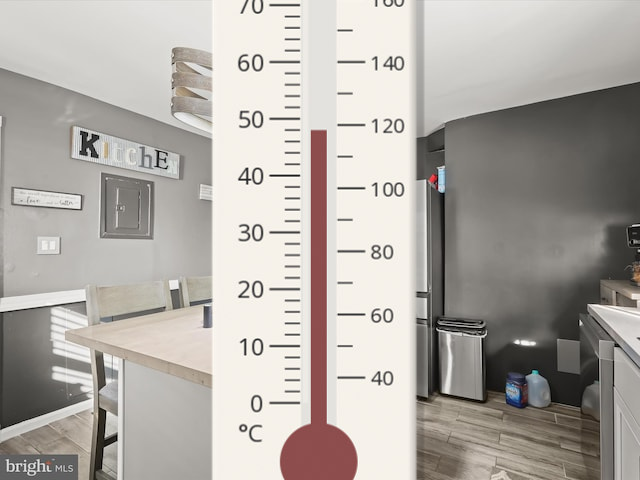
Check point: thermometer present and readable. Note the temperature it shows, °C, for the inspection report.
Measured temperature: 48 °C
